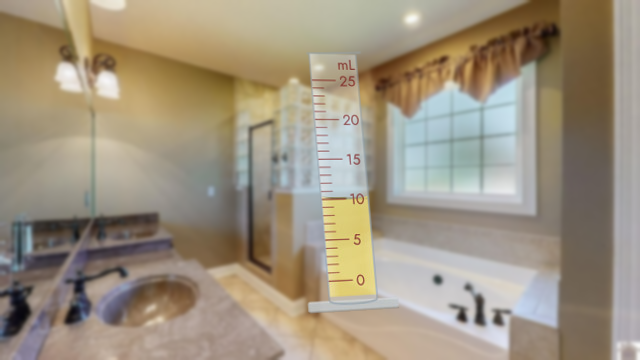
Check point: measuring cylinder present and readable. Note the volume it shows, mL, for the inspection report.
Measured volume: 10 mL
